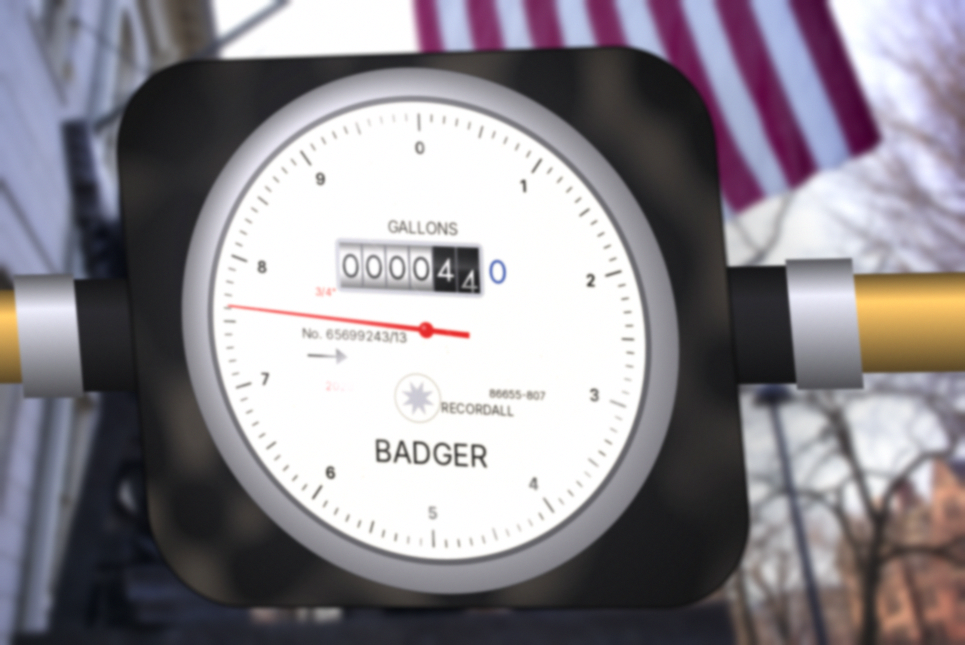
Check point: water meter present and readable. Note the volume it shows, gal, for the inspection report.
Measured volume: 437.6 gal
